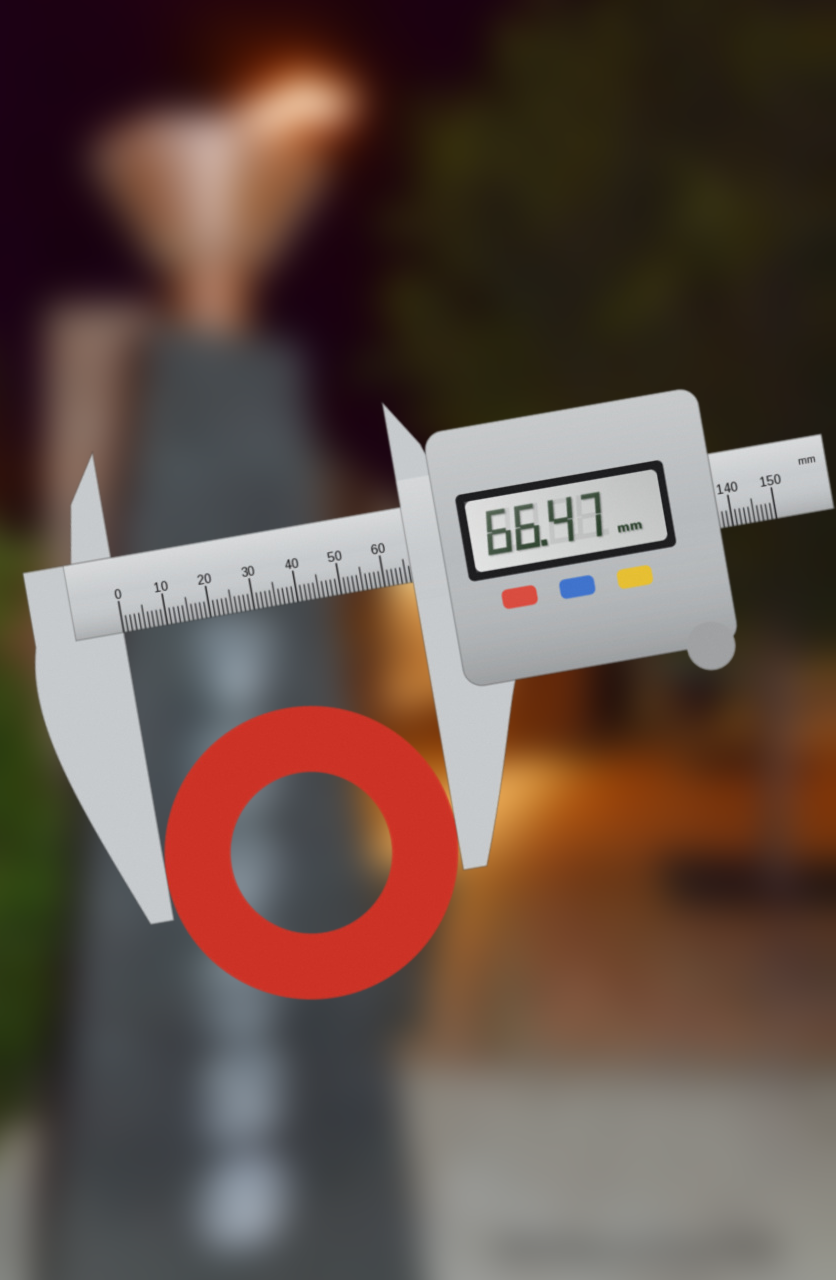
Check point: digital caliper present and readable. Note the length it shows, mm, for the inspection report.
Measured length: 66.47 mm
